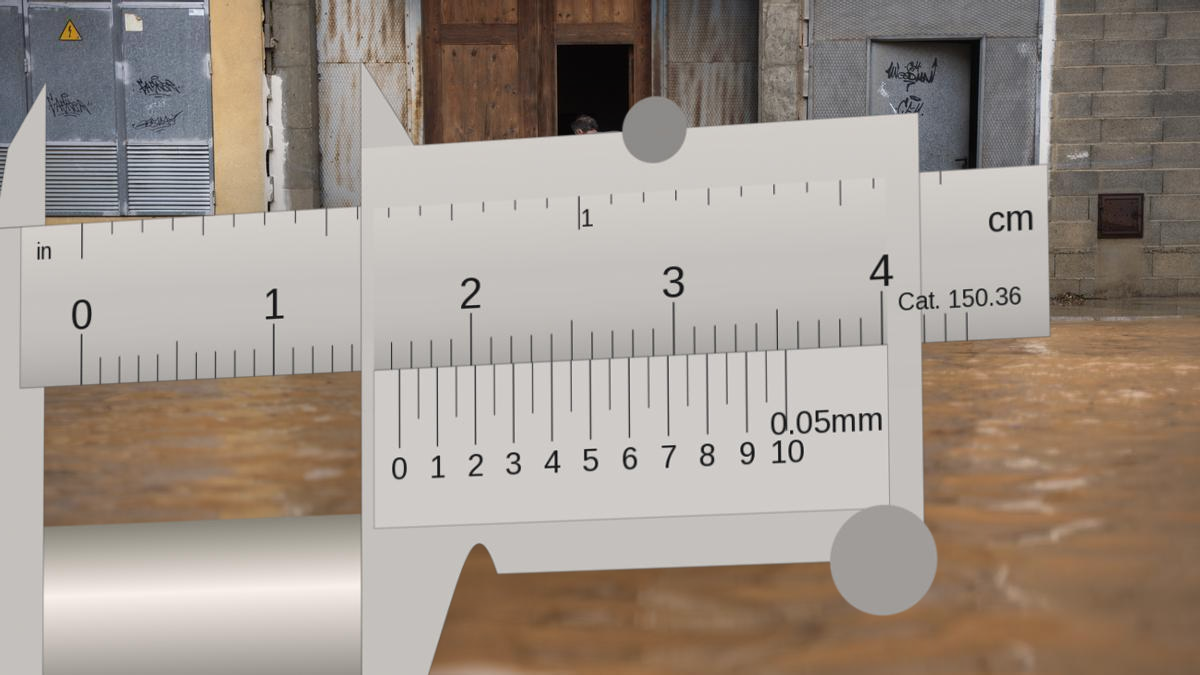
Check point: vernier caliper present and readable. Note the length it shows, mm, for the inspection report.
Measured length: 16.4 mm
